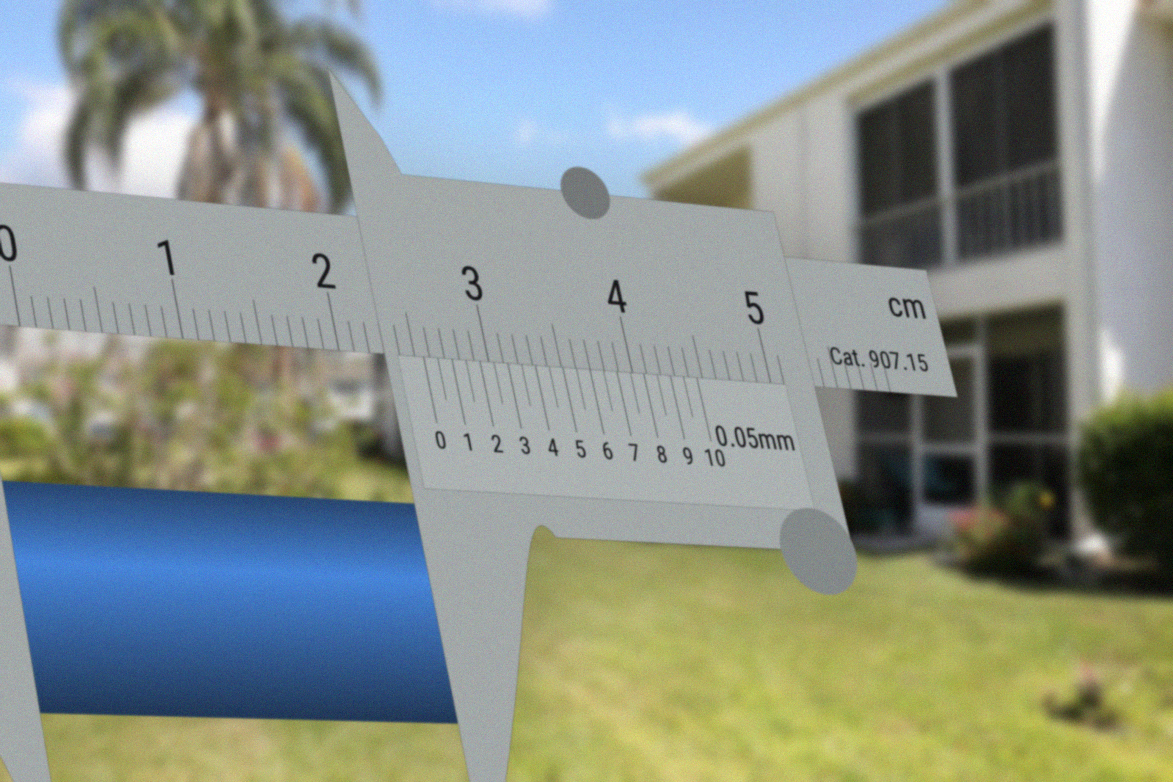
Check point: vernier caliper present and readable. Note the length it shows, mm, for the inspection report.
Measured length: 25.6 mm
